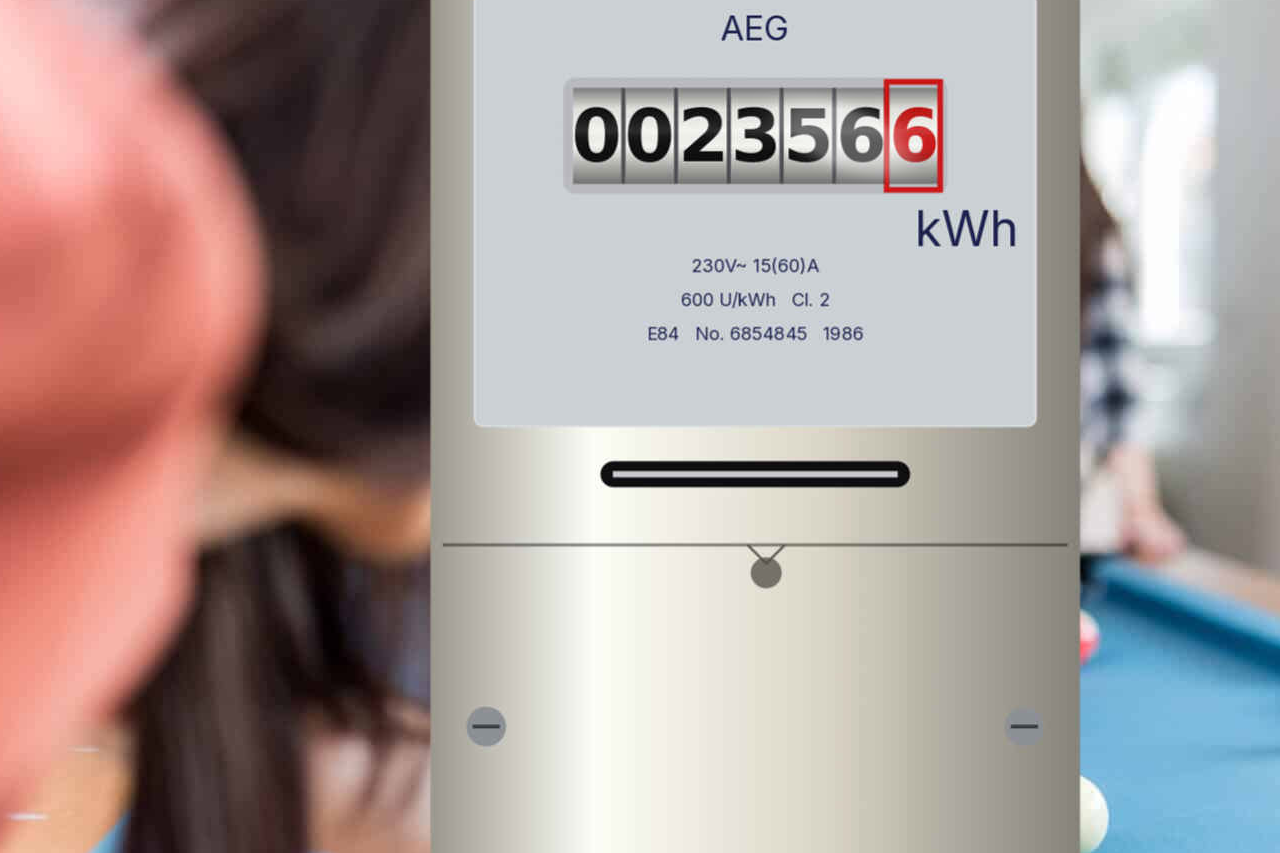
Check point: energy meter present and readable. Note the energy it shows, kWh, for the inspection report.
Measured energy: 2356.6 kWh
